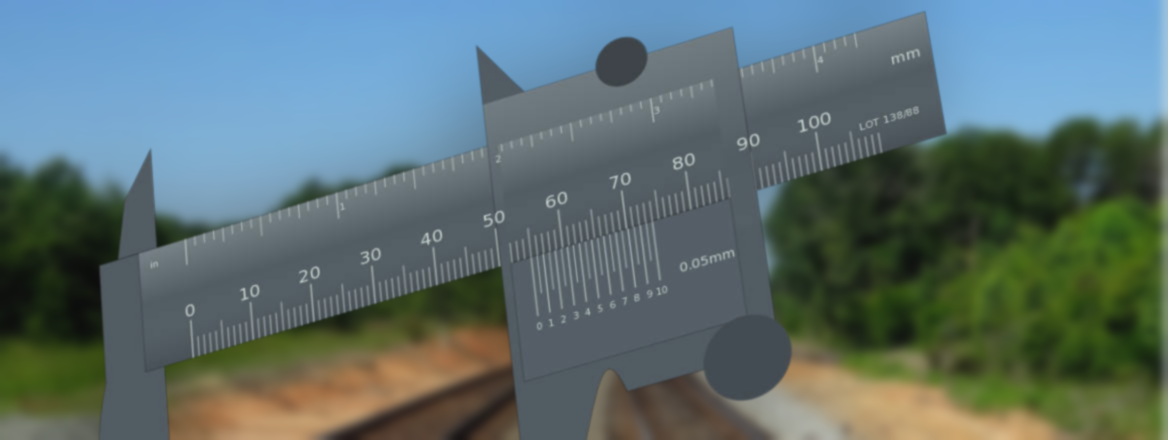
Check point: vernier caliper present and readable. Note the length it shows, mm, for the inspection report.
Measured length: 55.0 mm
